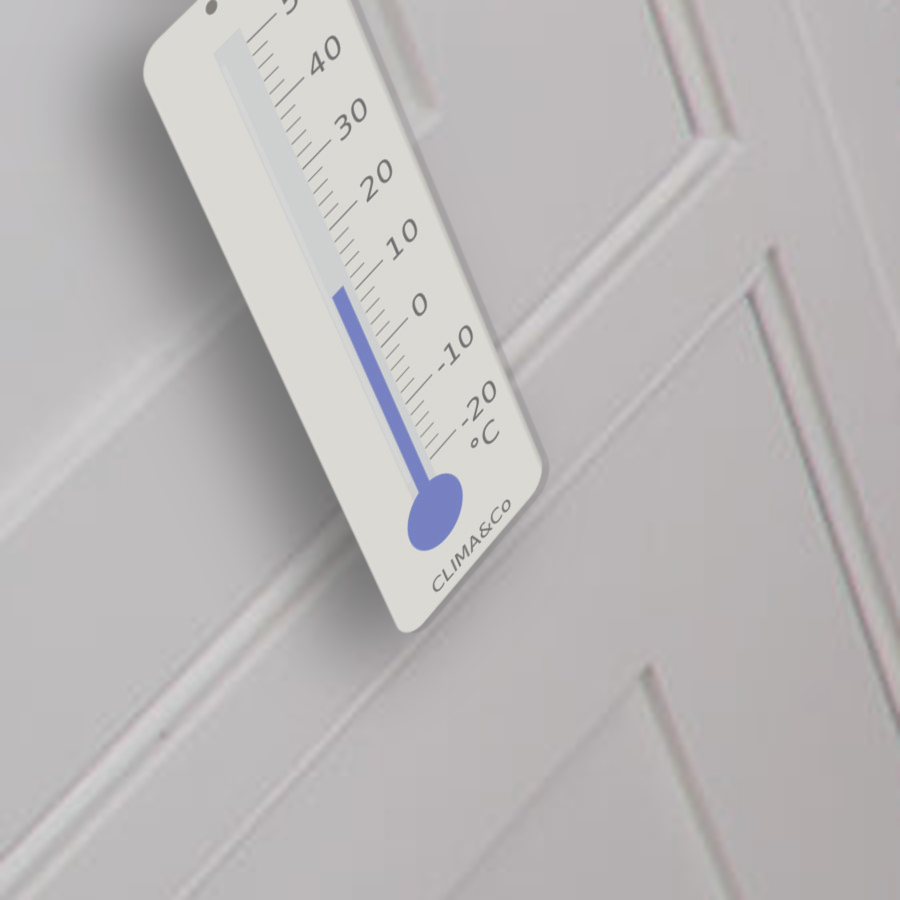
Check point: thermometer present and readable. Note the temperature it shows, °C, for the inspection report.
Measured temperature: 12 °C
